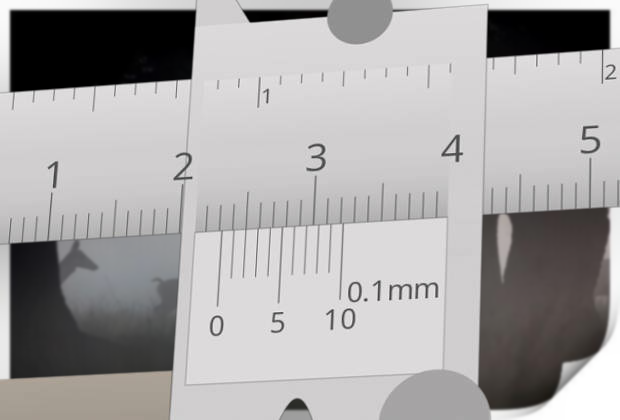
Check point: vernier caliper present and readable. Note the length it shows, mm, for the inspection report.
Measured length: 23.2 mm
